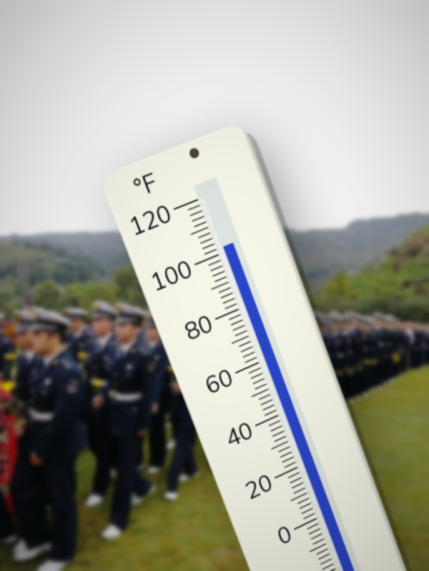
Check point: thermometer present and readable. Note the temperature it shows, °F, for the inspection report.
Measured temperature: 102 °F
